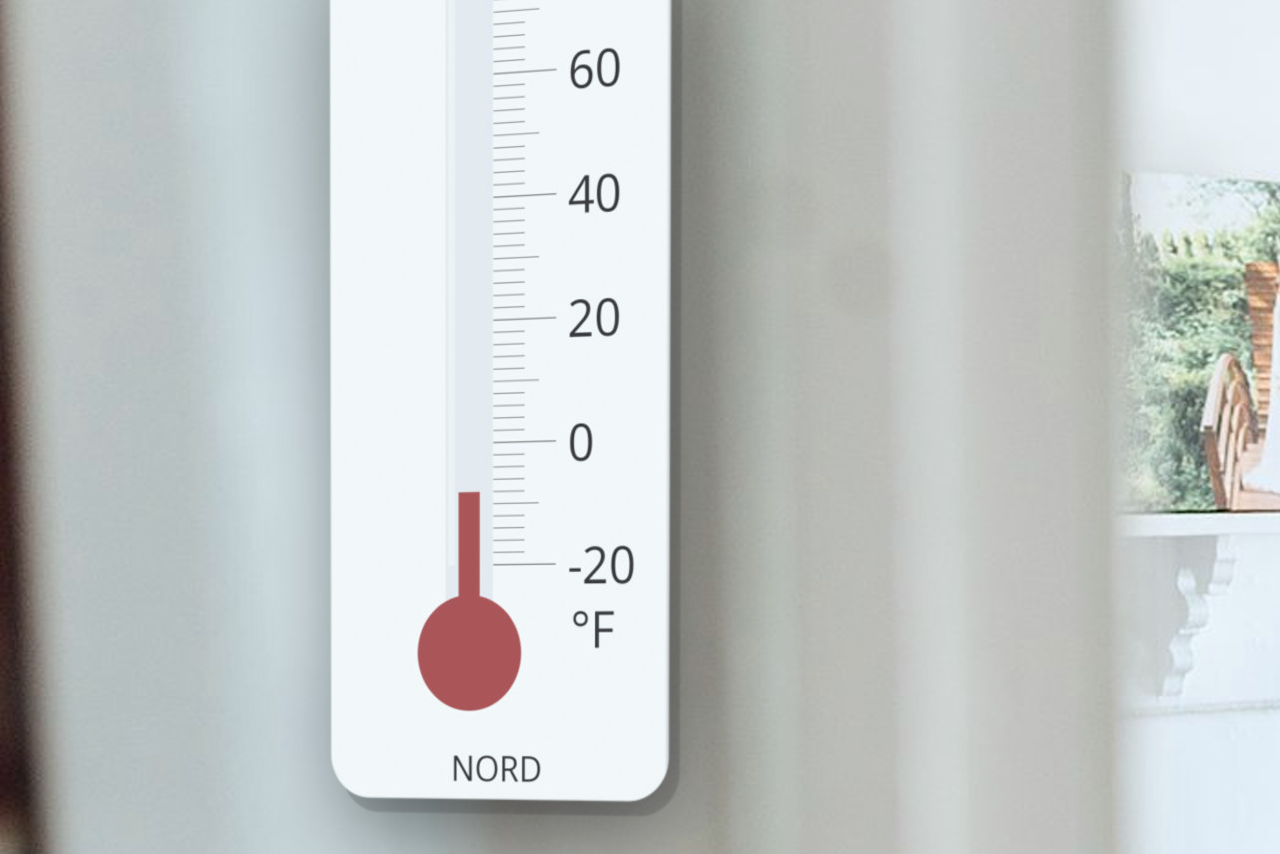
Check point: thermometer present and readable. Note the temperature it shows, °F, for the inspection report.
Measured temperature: -8 °F
